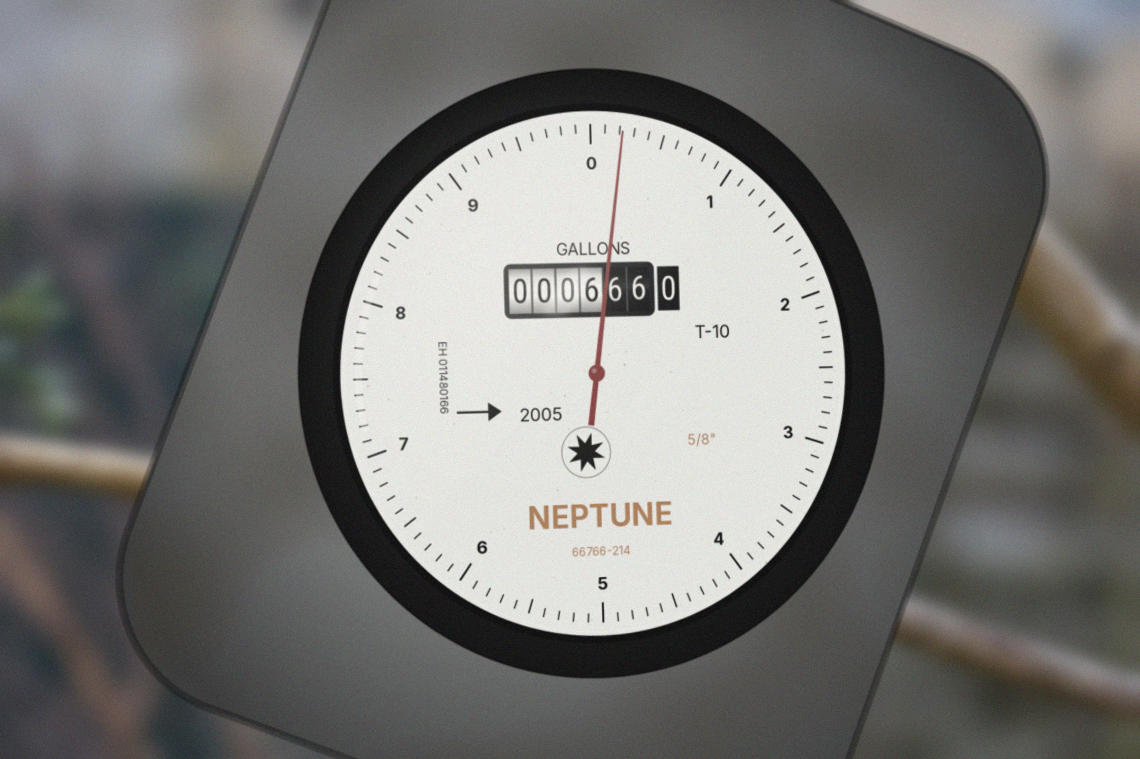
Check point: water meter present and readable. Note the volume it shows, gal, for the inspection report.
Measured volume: 6660.2 gal
